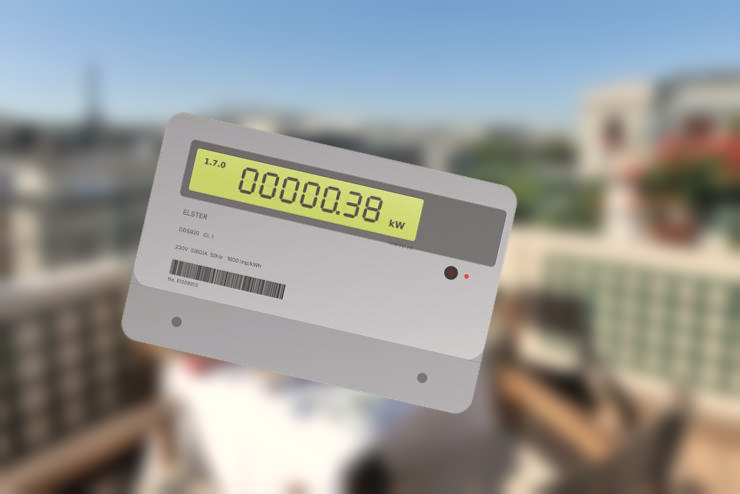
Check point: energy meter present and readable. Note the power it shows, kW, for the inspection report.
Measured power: 0.38 kW
